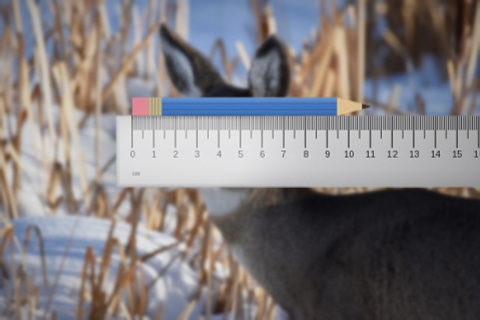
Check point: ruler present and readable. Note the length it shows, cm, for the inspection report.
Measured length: 11 cm
